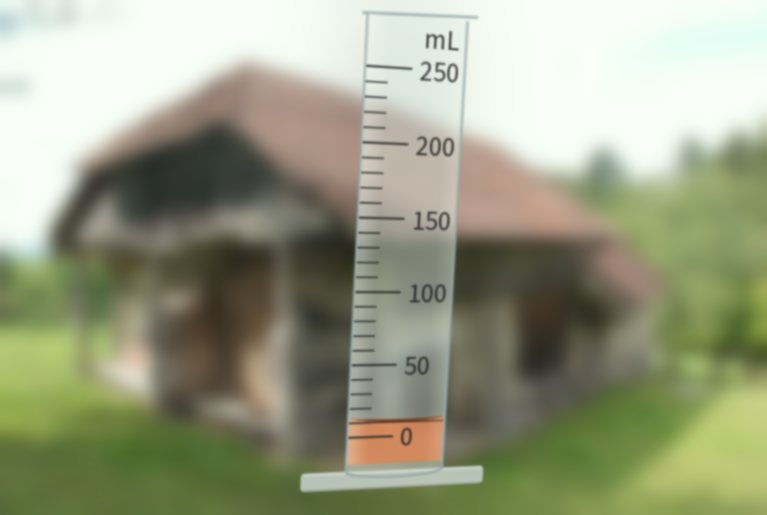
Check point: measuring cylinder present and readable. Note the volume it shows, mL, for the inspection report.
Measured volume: 10 mL
